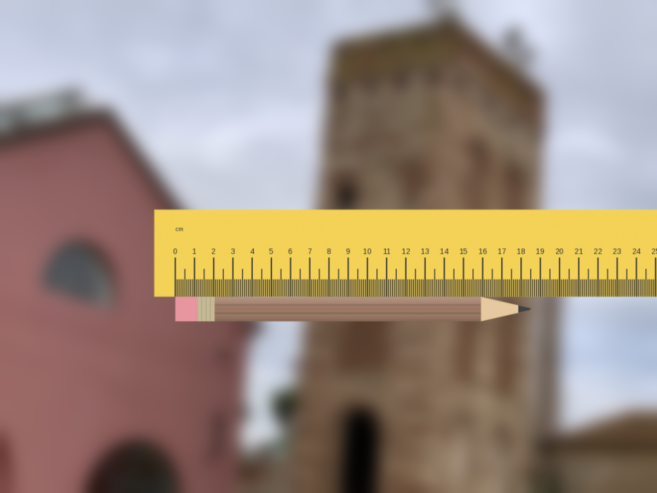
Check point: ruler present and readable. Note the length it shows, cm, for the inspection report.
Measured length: 18.5 cm
